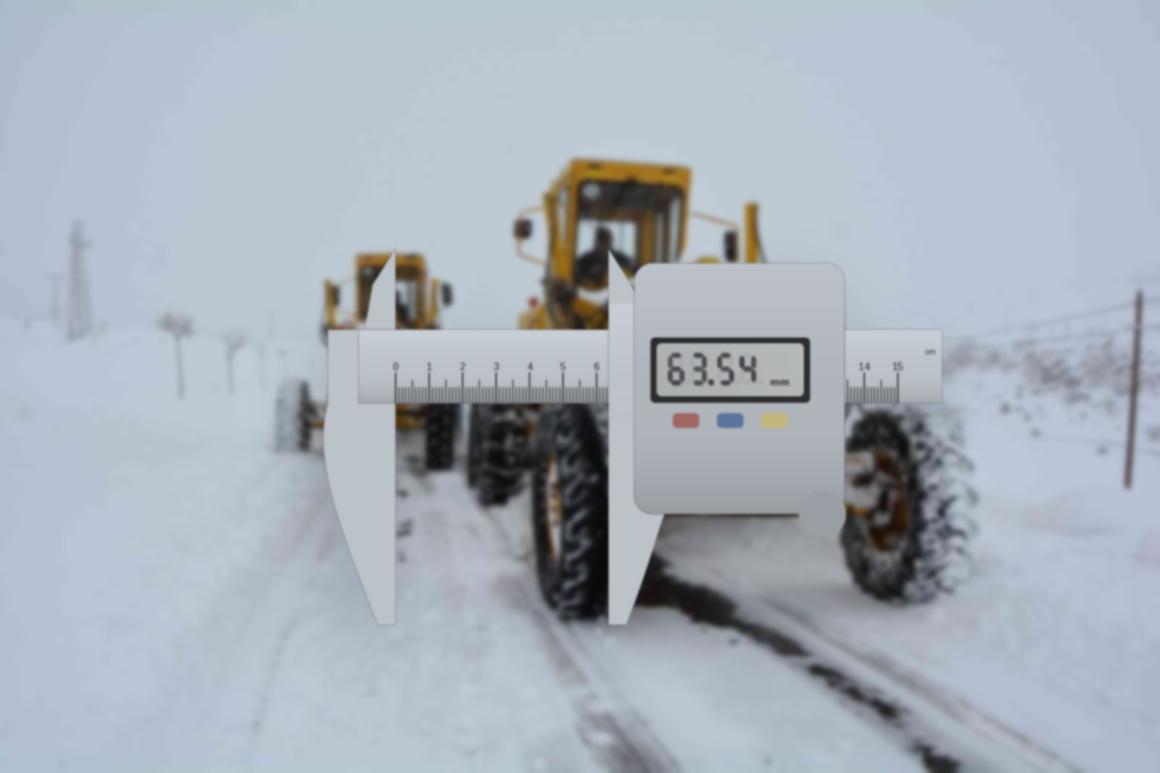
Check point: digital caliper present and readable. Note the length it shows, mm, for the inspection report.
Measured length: 63.54 mm
